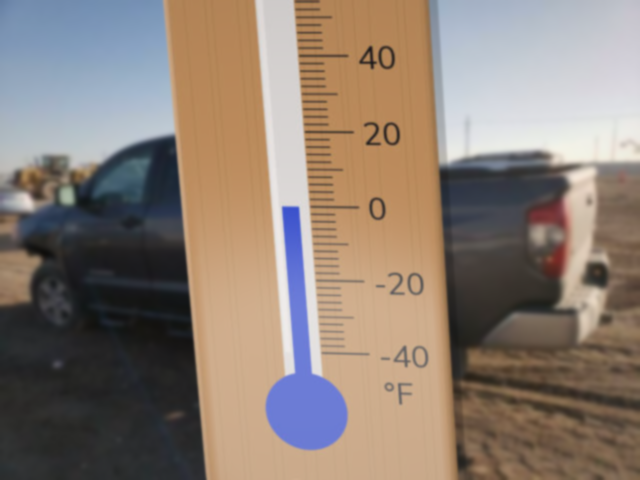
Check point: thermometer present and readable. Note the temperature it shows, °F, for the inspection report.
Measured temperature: 0 °F
